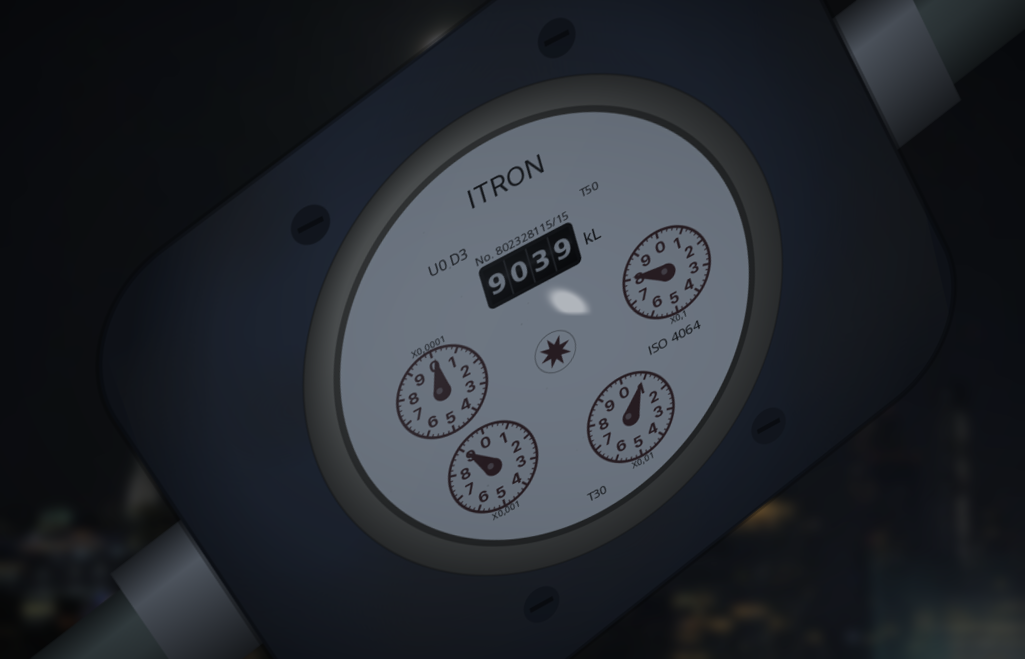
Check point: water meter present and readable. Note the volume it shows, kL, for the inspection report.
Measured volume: 9039.8090 kL
